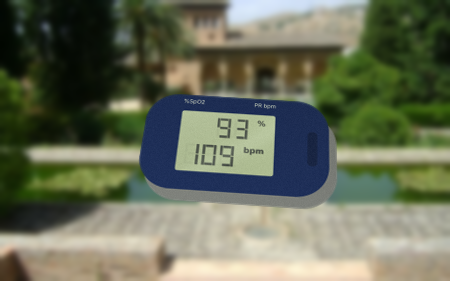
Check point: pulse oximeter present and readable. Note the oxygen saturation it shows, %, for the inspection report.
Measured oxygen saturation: 93 %
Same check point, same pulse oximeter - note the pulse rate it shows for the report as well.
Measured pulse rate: 109 bpm
